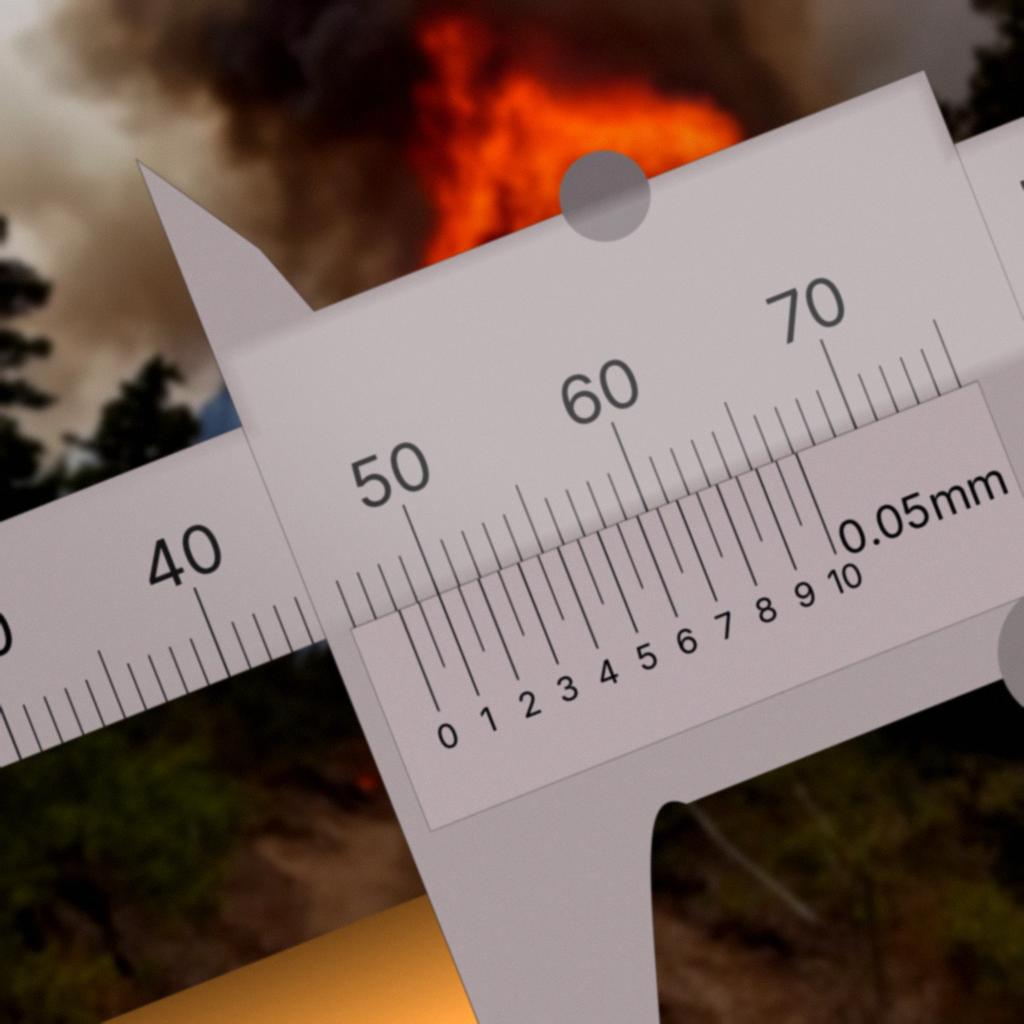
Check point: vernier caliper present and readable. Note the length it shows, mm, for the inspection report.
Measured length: 48.1 mm
